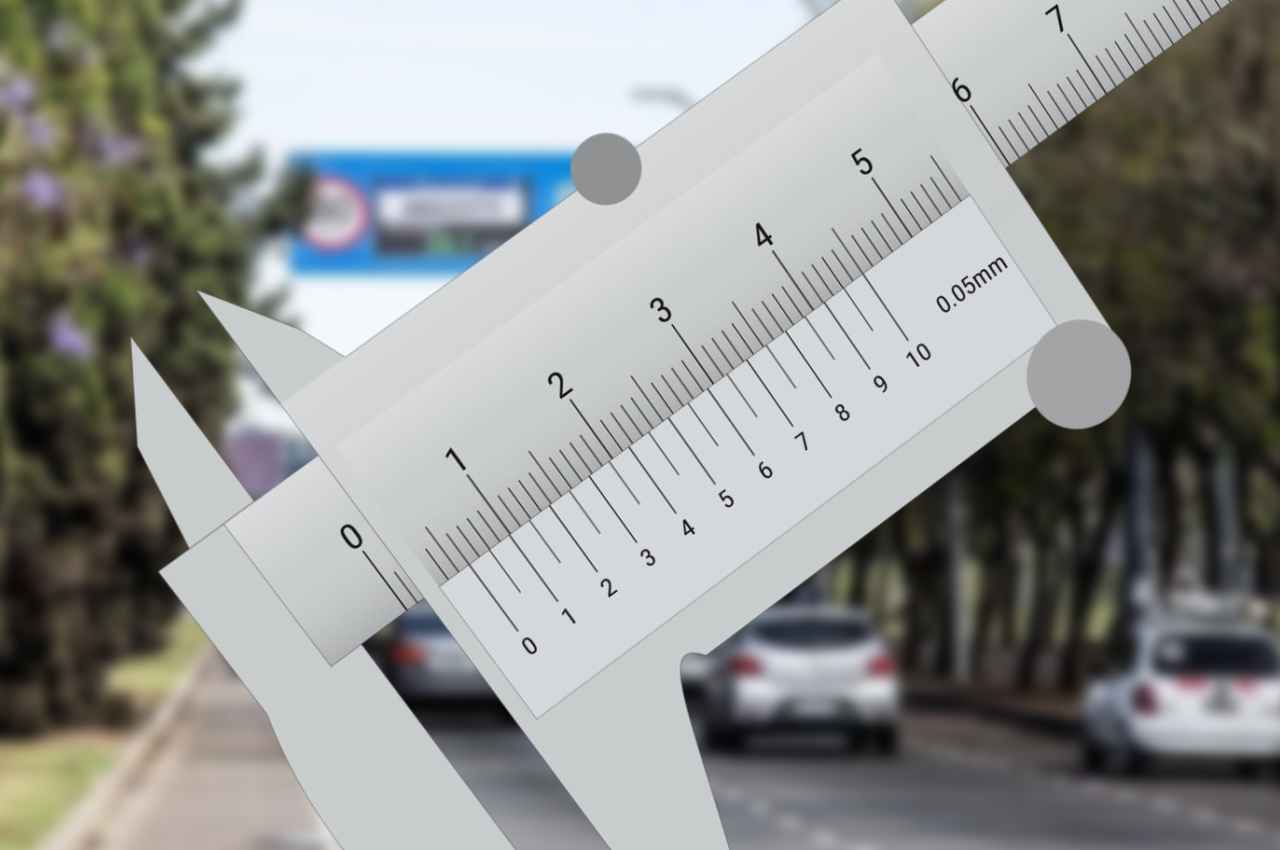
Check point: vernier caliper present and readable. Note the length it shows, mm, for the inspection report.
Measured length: 6.0 mm
